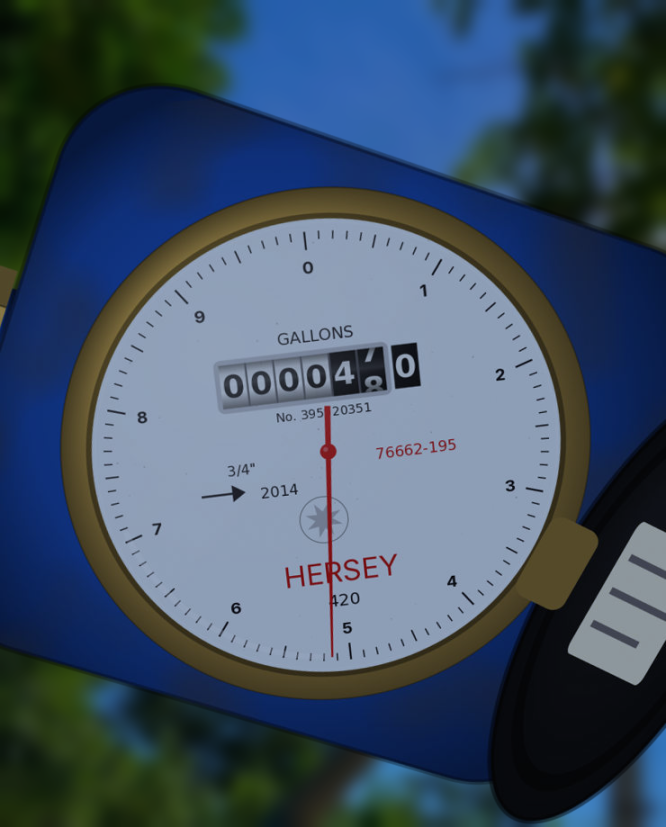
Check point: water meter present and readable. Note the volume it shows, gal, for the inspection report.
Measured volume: 475.1 gal
